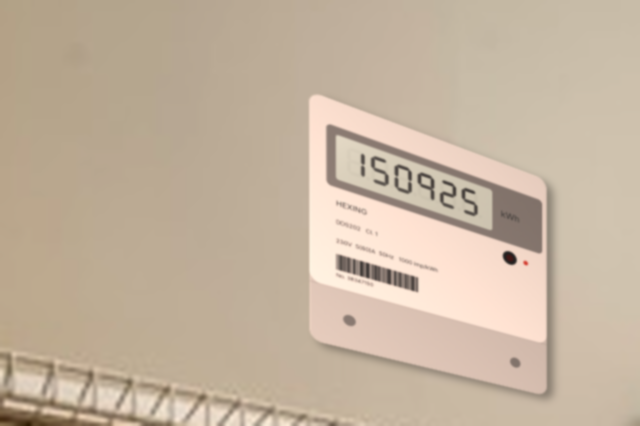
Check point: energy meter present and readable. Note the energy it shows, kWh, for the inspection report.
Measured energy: 150925 kWh
